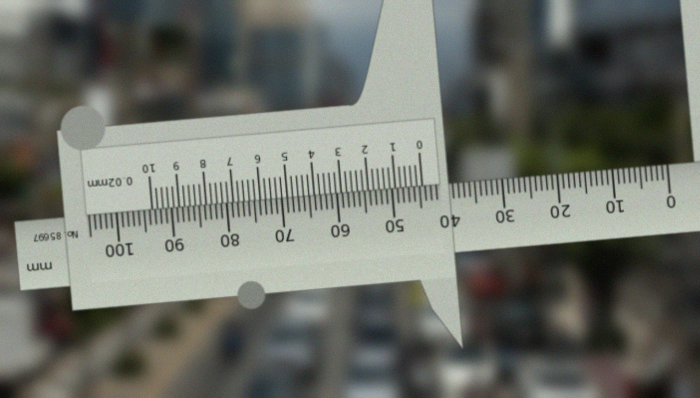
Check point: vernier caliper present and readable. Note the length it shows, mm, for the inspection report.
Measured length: 44.5 mm
